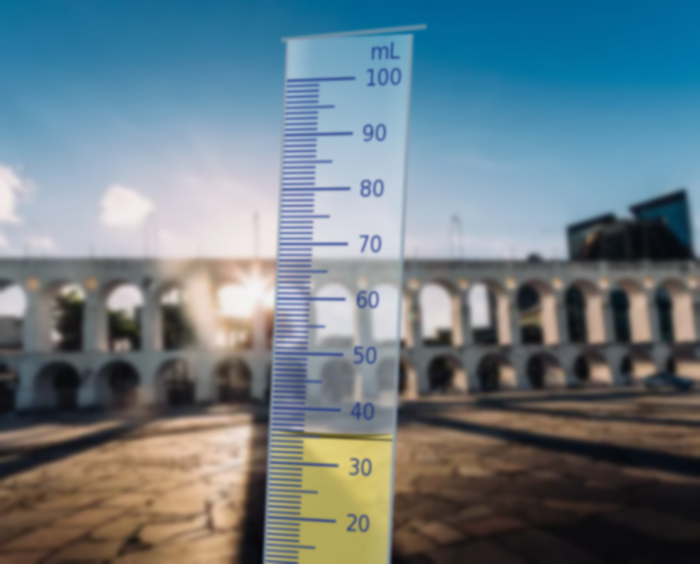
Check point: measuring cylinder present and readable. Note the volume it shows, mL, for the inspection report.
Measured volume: 35 mL
